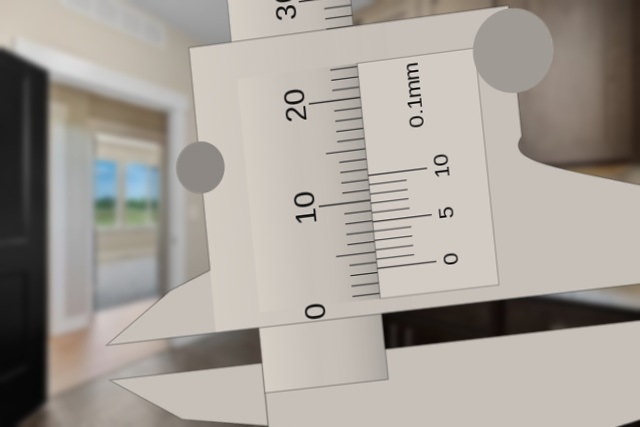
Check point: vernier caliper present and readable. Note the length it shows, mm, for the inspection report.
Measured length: 3.4 mm
